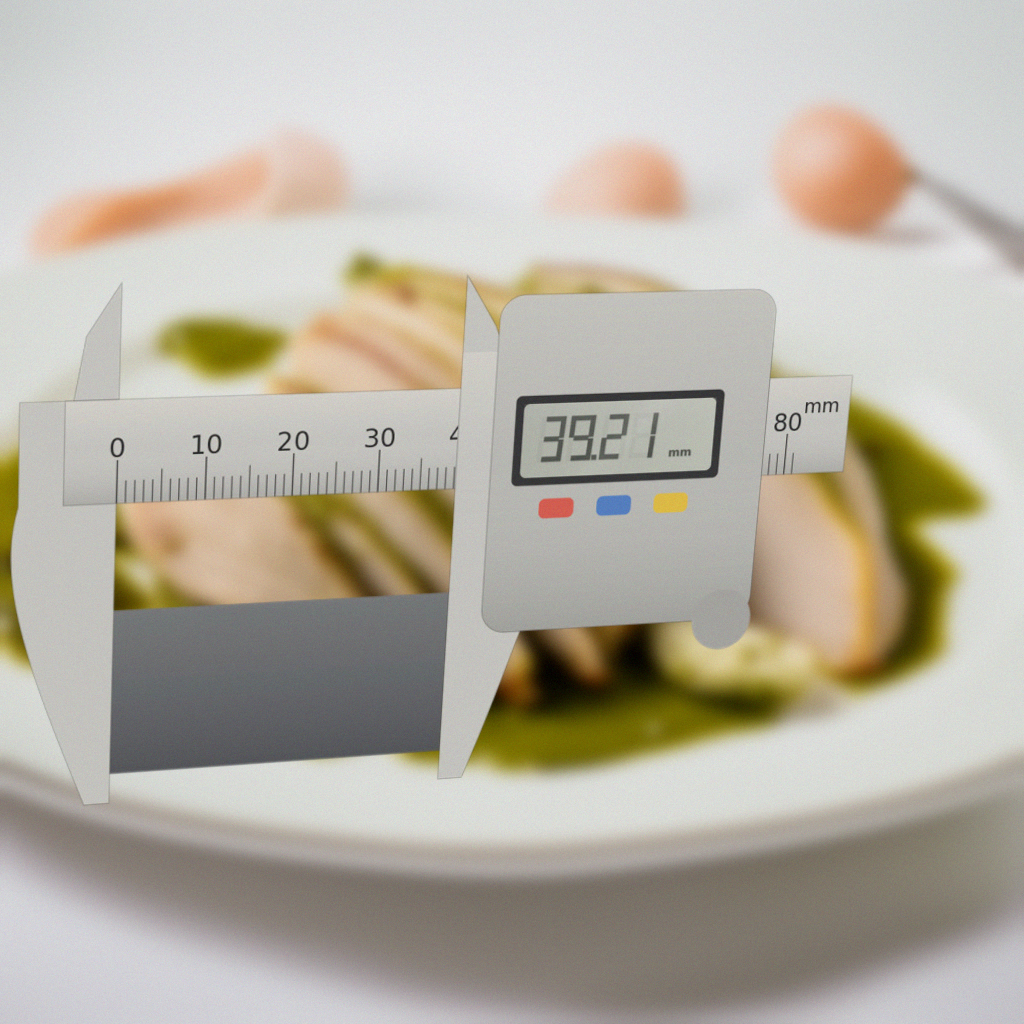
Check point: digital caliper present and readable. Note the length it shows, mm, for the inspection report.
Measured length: 39.21 mm
